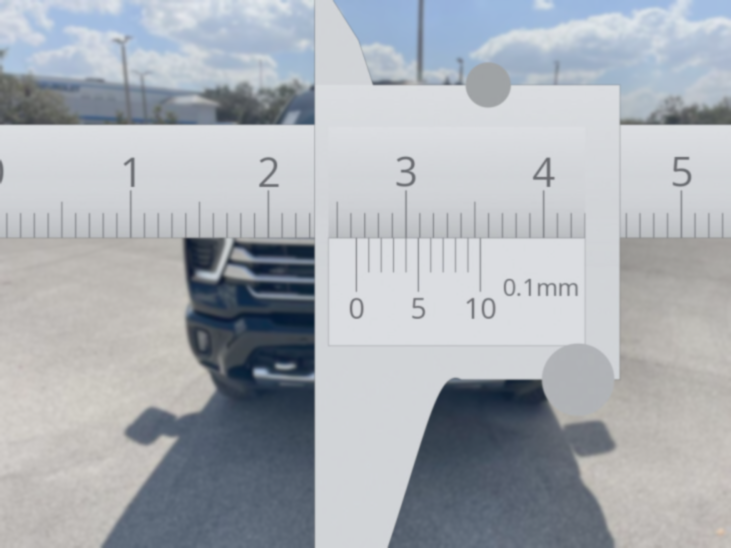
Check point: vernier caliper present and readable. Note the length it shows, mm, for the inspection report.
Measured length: 26.4 mm
